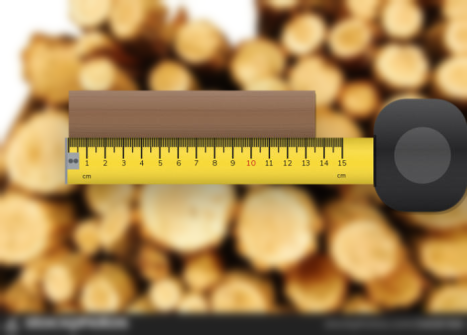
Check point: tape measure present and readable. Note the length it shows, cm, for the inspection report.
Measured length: 13.5 cm
